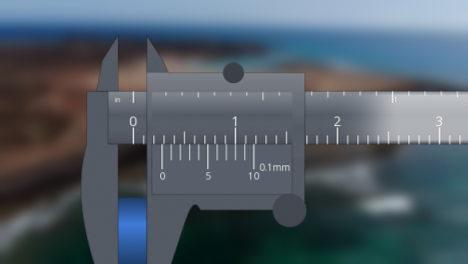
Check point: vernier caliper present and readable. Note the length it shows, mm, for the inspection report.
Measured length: 2.8 mm
